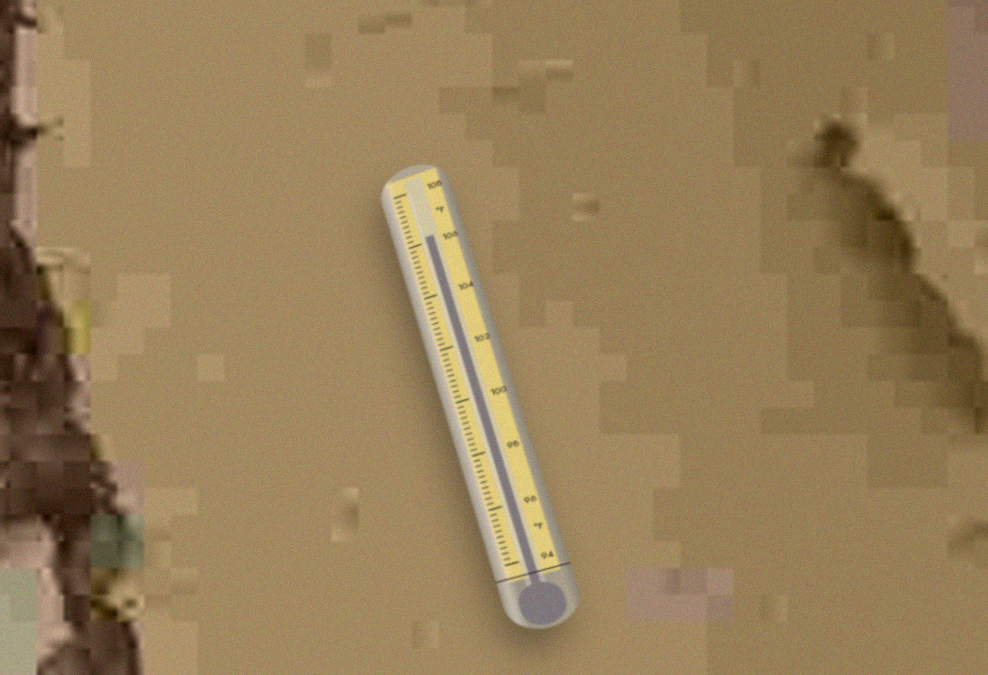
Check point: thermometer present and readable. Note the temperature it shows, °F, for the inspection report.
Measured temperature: 106.2 °F
